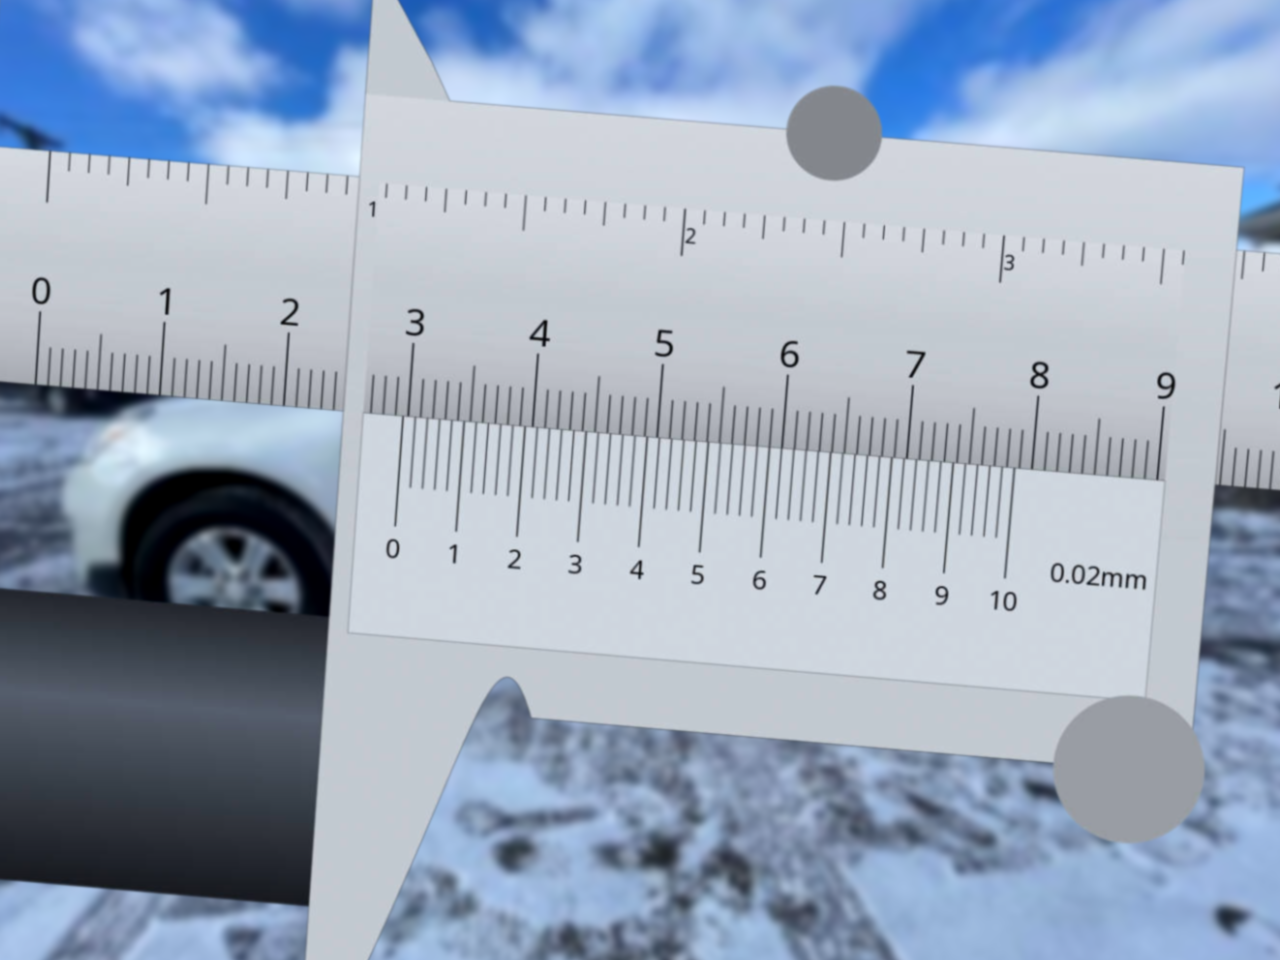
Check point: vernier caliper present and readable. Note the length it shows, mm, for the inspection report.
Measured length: 29.6 mm
